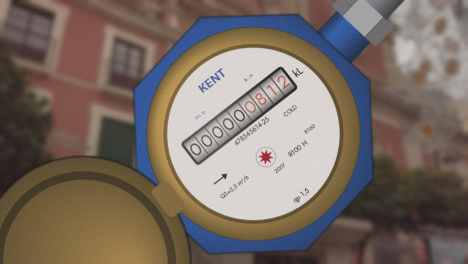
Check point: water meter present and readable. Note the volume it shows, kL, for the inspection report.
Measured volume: 0.0812 kL
